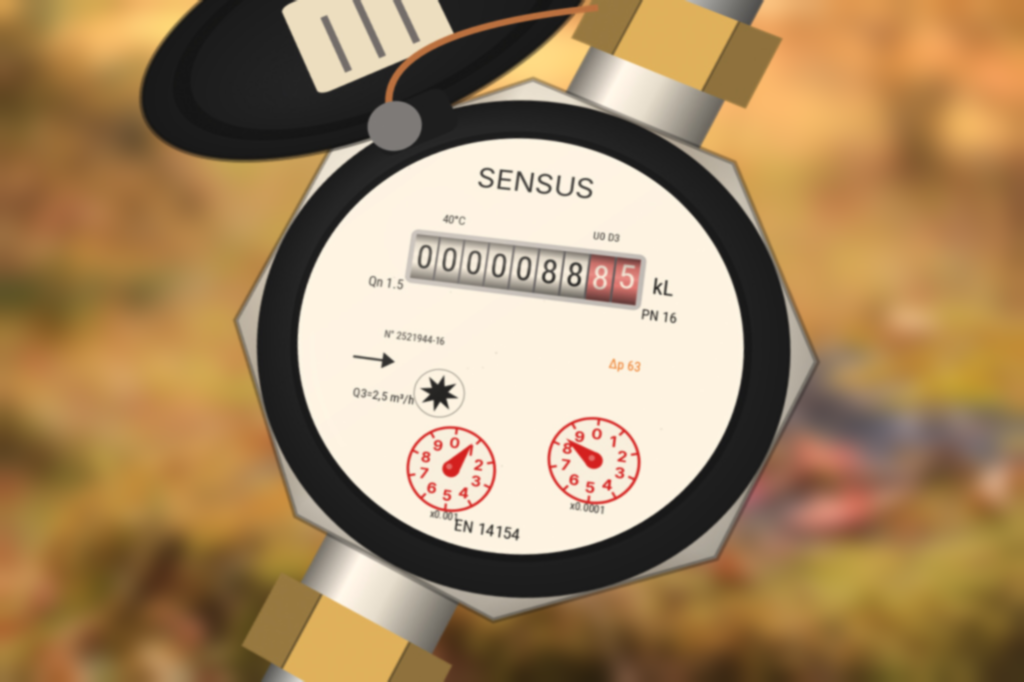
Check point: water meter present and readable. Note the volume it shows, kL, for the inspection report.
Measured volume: 88.8508 kL
